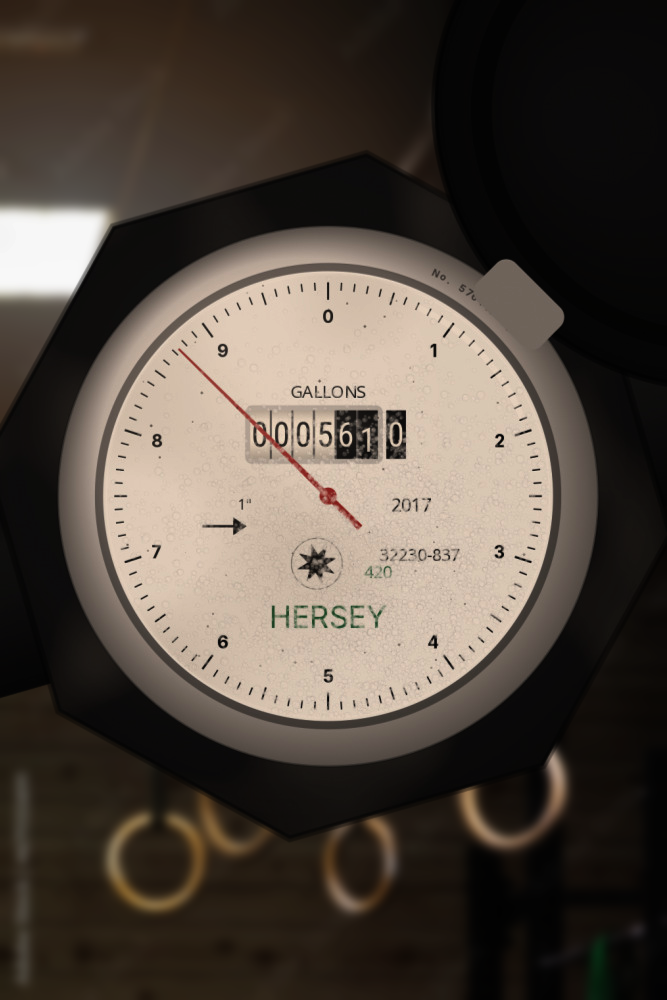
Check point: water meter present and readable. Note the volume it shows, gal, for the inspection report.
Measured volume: 5608.7 gal
